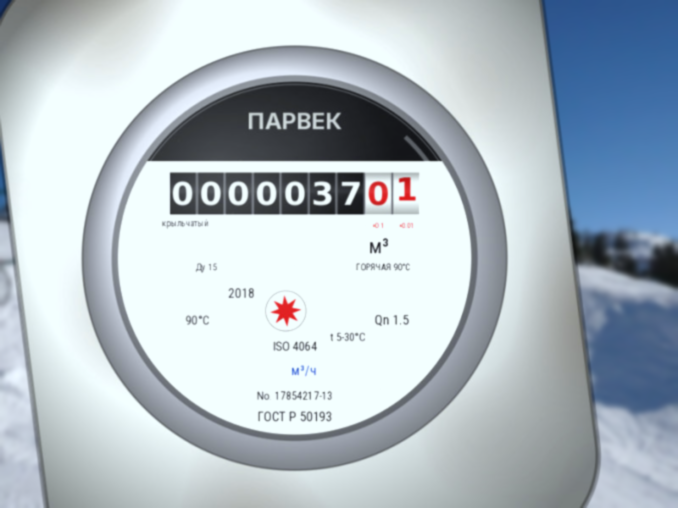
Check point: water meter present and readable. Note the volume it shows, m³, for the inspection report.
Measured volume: 37.01 m³
